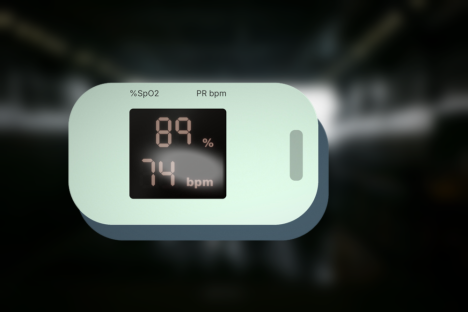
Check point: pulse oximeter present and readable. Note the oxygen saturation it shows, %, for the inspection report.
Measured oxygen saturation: 89 %
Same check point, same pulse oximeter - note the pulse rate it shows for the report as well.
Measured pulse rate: 74 bpm
